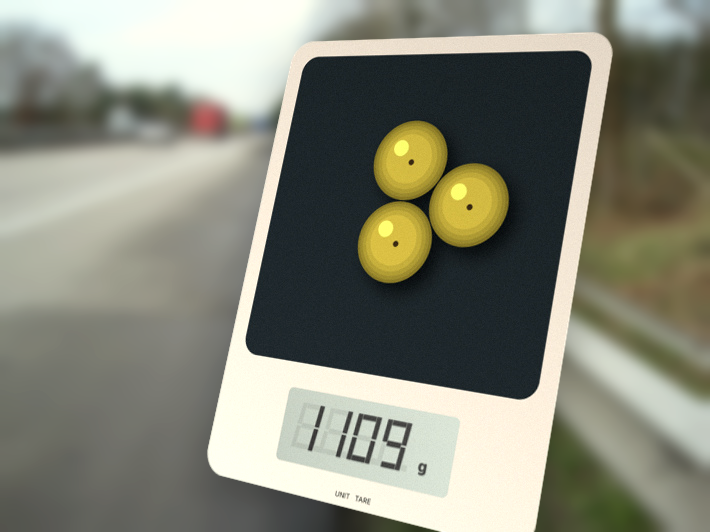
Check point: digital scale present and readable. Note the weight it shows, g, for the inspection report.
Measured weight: 1109 g
